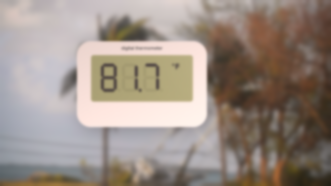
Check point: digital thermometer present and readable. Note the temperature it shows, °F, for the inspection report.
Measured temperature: 81.7 °F
